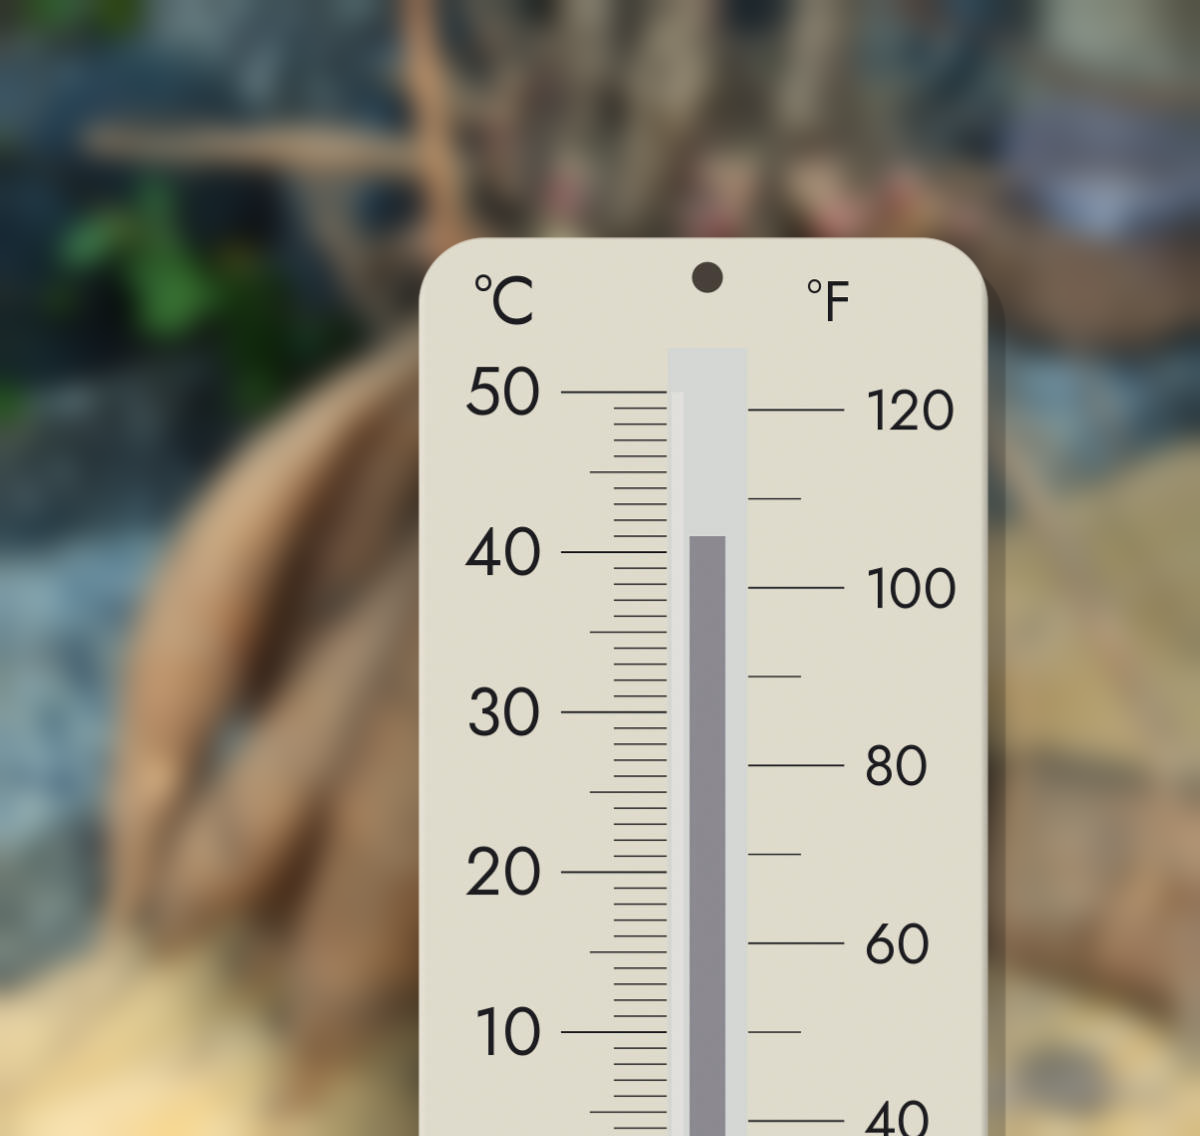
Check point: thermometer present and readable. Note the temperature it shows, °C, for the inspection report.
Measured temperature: 41 °C
